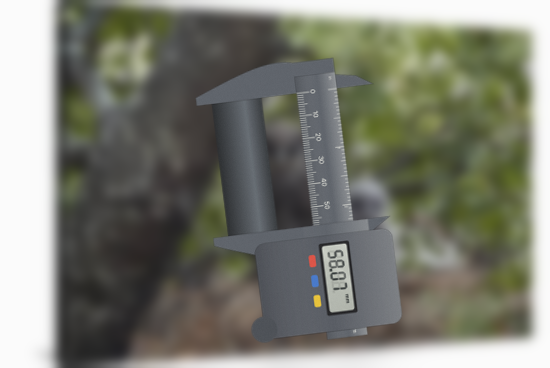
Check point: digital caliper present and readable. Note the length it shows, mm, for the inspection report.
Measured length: 58.07 mm
